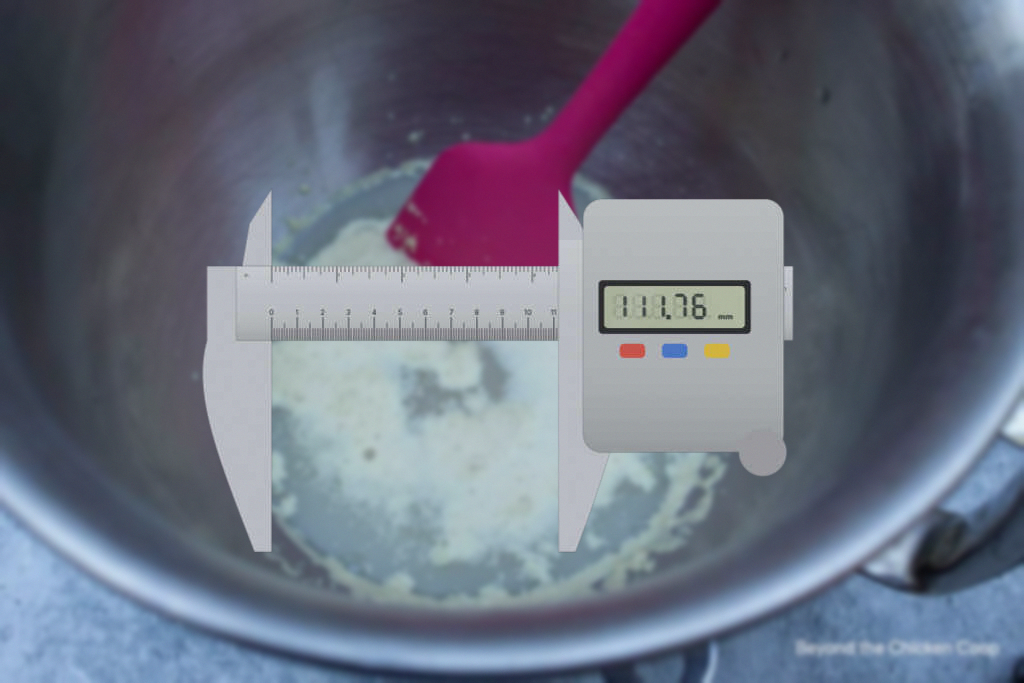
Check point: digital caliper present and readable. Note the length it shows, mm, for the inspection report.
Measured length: 111.76 mm
